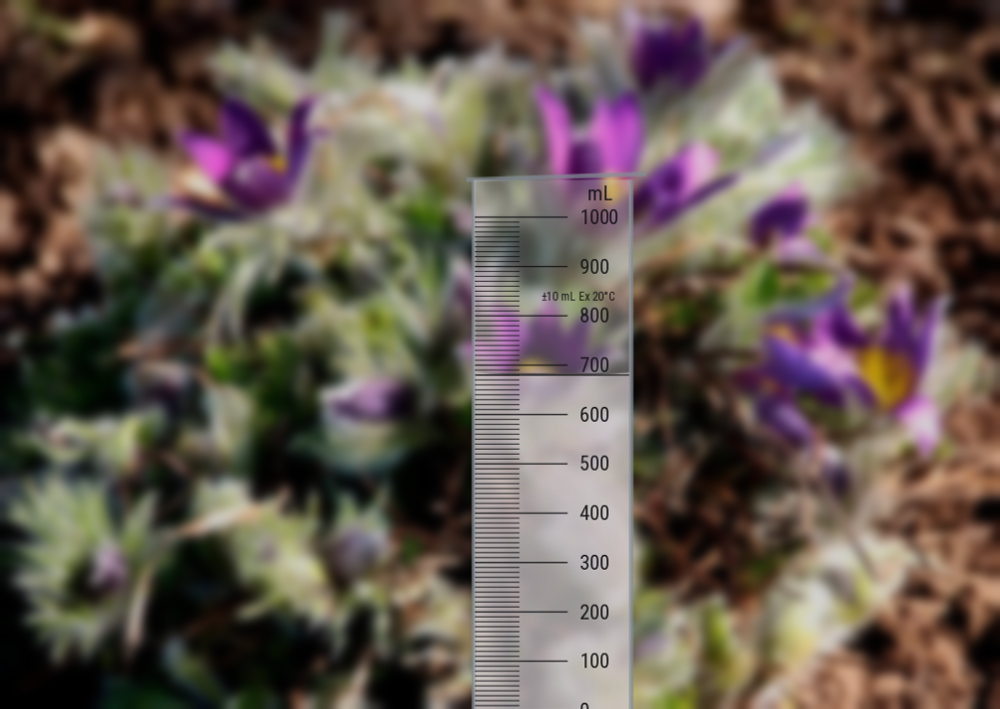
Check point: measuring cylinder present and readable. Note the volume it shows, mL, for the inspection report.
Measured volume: 680 mL
